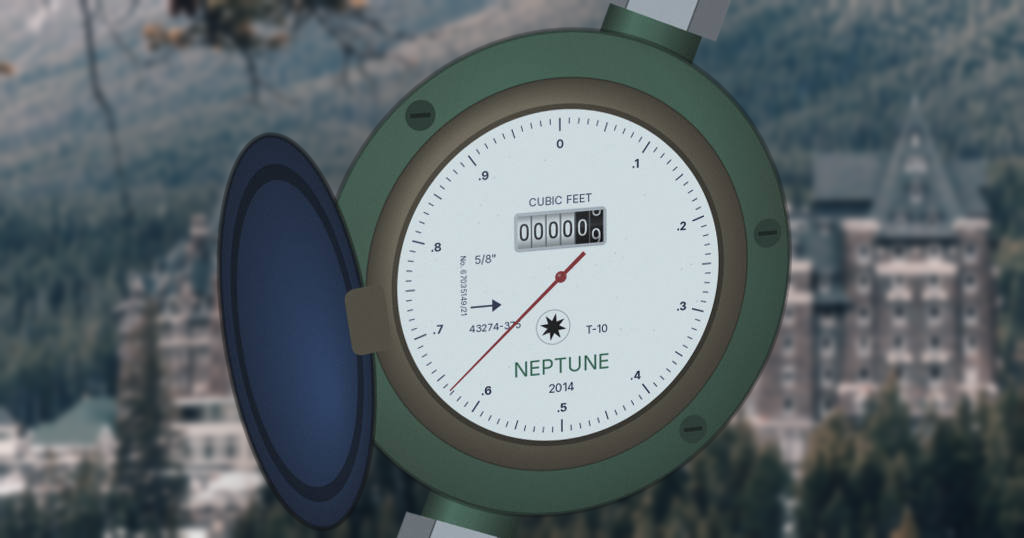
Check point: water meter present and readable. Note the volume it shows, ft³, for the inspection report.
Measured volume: 8.63 ft³
